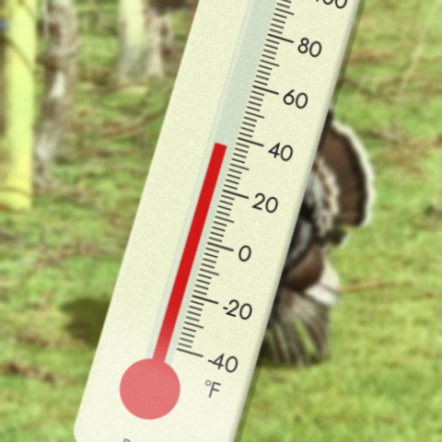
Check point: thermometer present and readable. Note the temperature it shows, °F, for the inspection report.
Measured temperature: 36 °F
